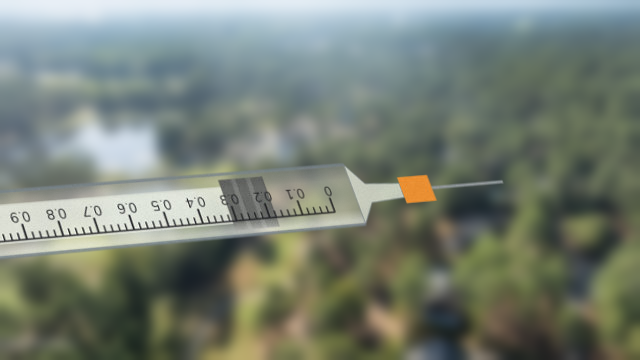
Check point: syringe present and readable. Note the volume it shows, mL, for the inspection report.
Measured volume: 0.18 mL
